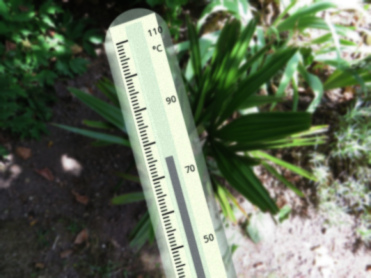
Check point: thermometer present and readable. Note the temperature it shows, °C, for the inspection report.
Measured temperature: 75 °C
